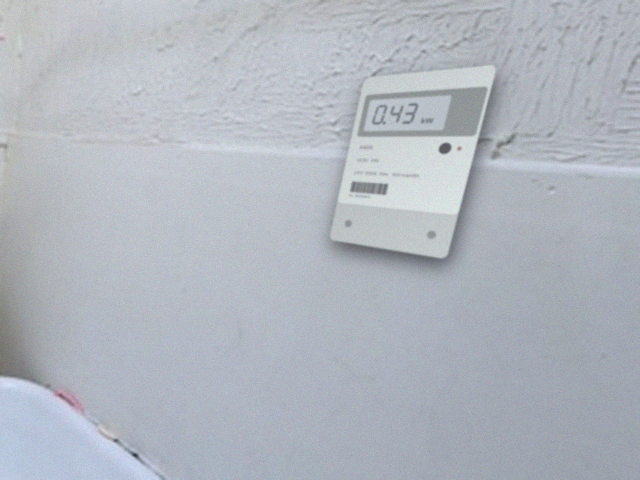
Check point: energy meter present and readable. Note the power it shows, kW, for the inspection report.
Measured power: 0.43 kW
